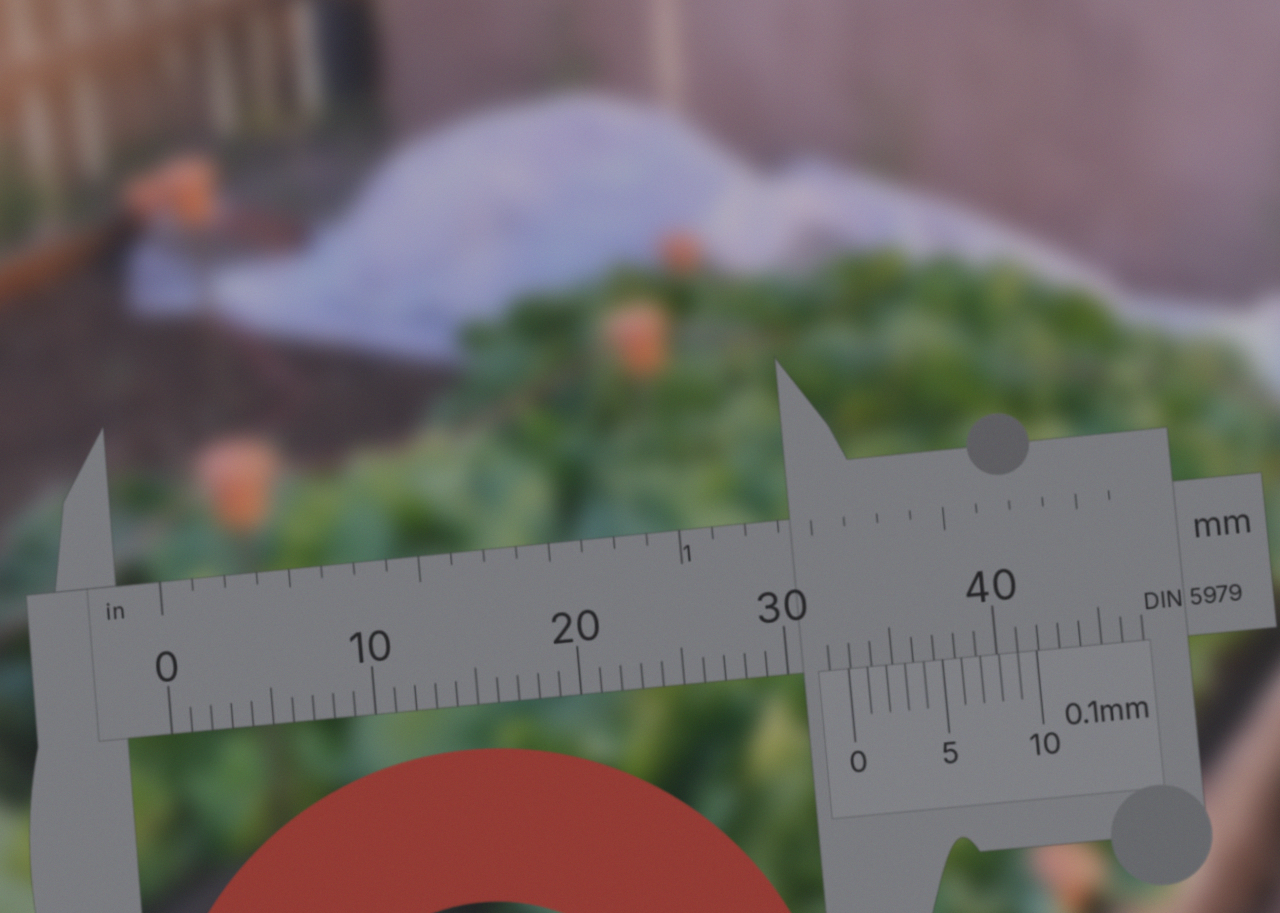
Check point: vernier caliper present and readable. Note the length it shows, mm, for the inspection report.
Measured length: 32.9 mm
